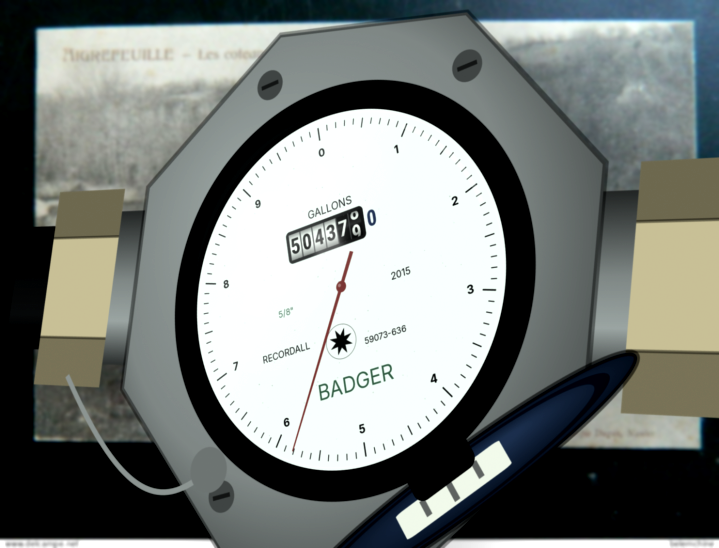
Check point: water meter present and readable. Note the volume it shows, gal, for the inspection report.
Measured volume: 5043785.8 gal
